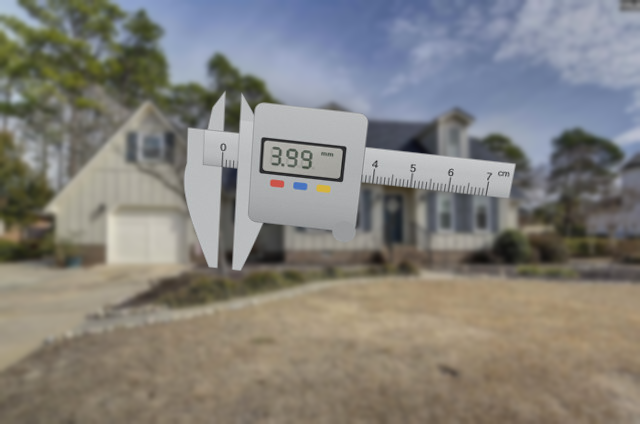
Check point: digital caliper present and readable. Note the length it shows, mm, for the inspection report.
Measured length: 3.99 mm
